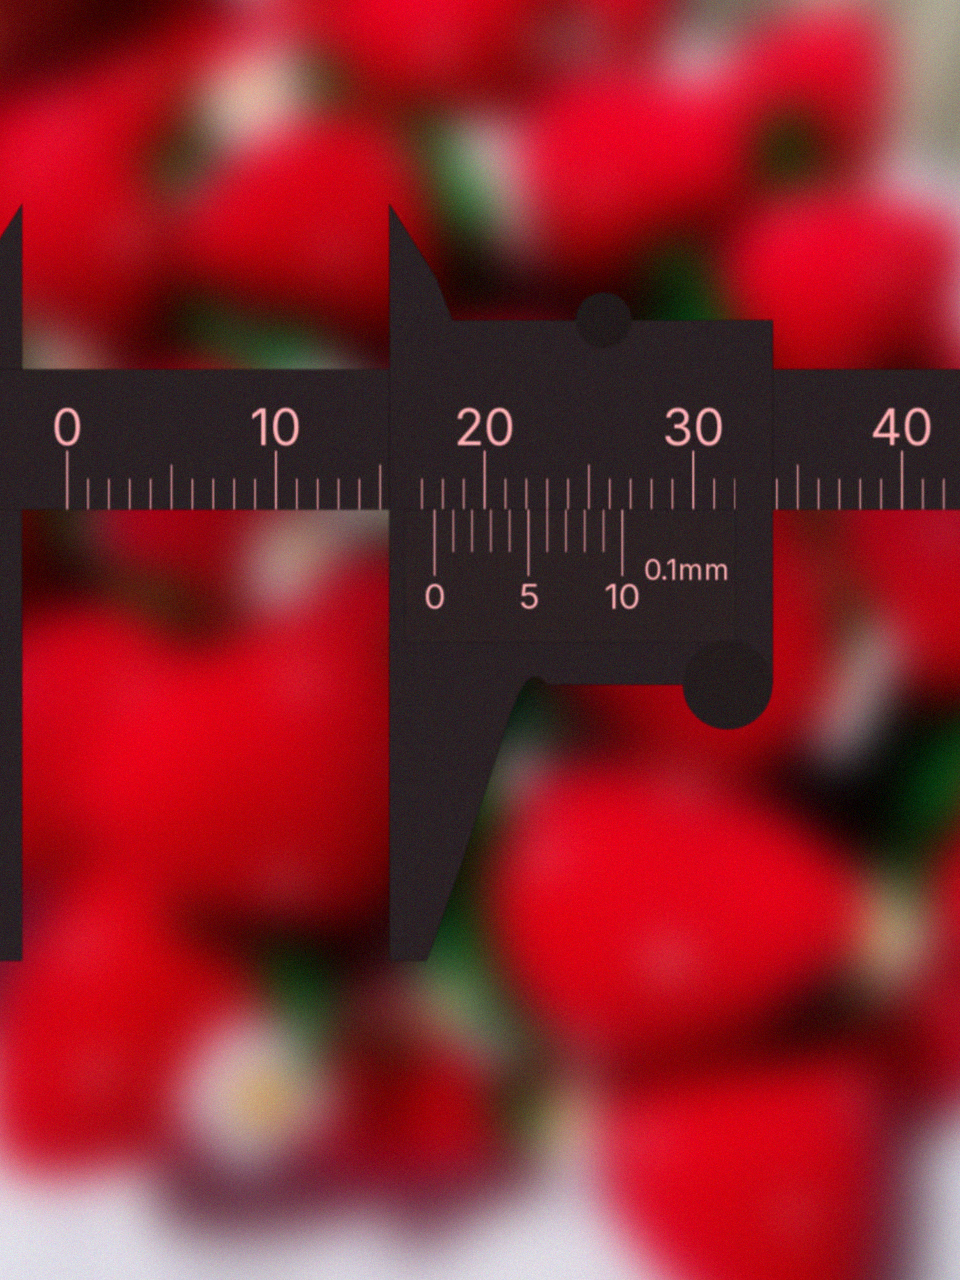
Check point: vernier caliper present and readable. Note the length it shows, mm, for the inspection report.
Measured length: 17.6 mm
